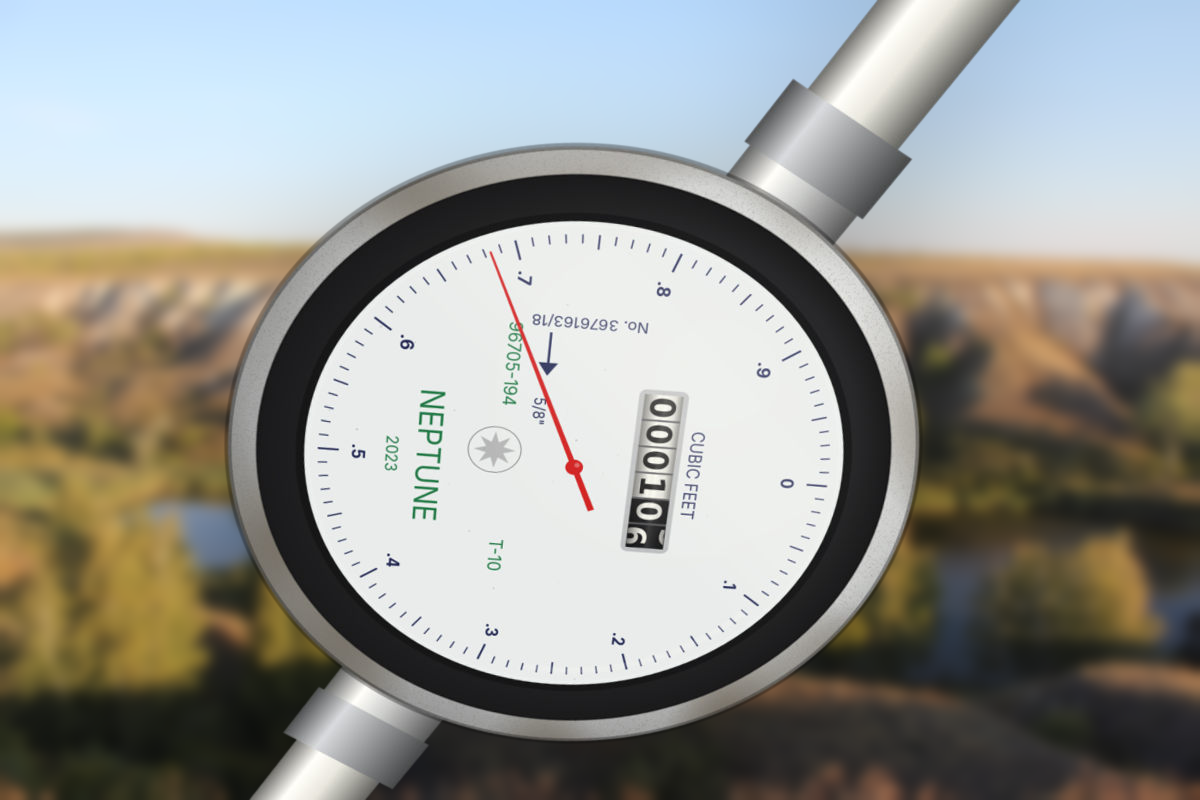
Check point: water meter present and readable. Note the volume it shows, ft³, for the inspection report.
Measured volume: 105.68 ft³
